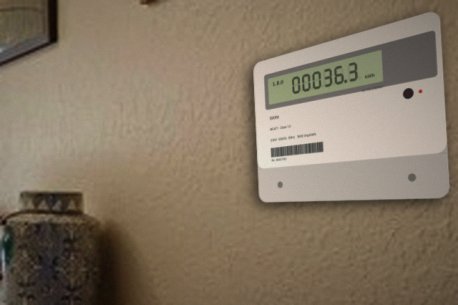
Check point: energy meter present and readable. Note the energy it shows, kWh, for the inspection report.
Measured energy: 36.3 kWh
